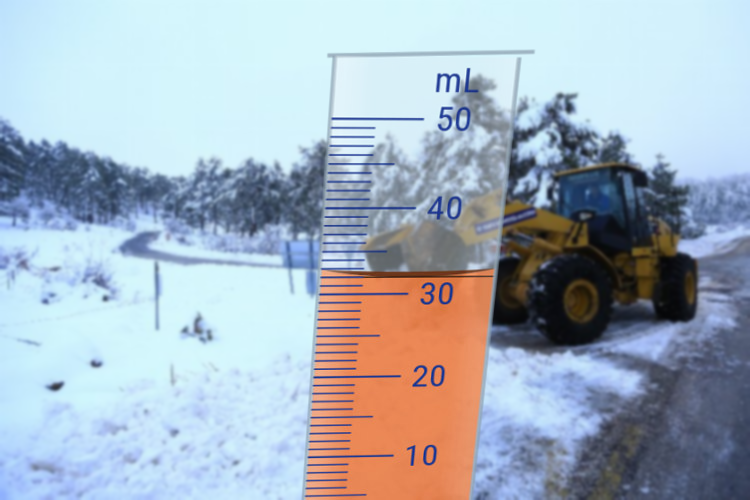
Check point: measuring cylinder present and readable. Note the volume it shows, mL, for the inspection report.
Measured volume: 32 mL
